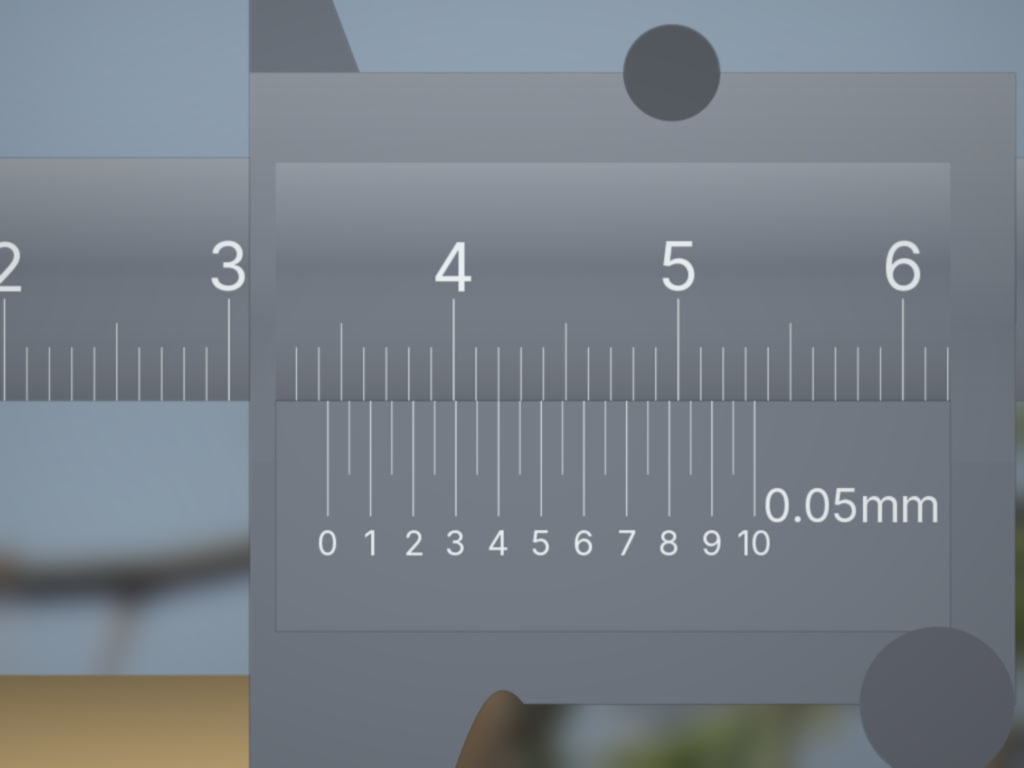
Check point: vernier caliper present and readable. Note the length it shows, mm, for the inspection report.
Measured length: 34.4 mm
